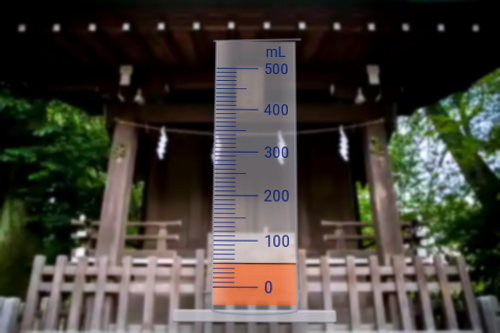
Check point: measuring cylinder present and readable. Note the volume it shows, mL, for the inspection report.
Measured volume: 50 mL
